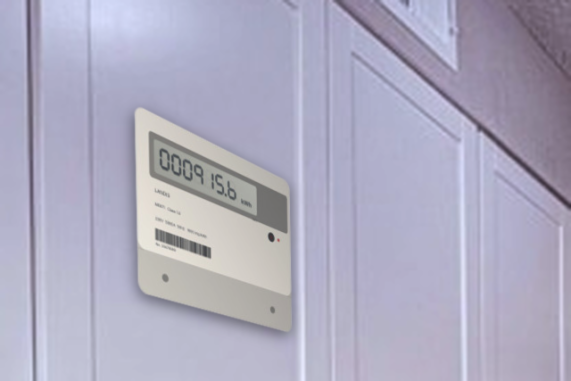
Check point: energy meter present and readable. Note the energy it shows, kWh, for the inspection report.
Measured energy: 915.6 kWh
